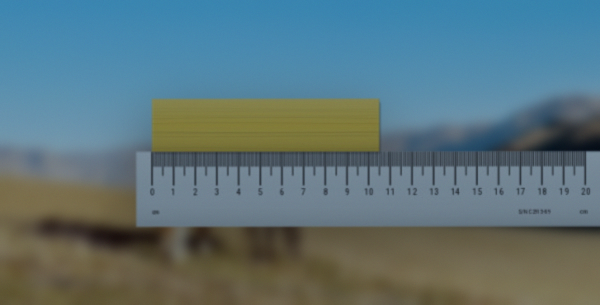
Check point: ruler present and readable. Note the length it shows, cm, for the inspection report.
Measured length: 10.5 cm
